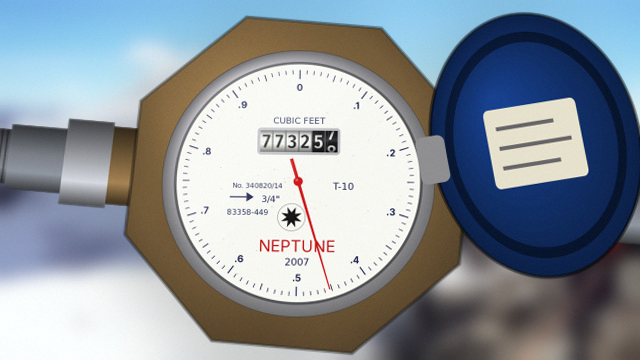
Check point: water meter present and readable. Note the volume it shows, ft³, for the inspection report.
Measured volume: 773257.45 ft³
